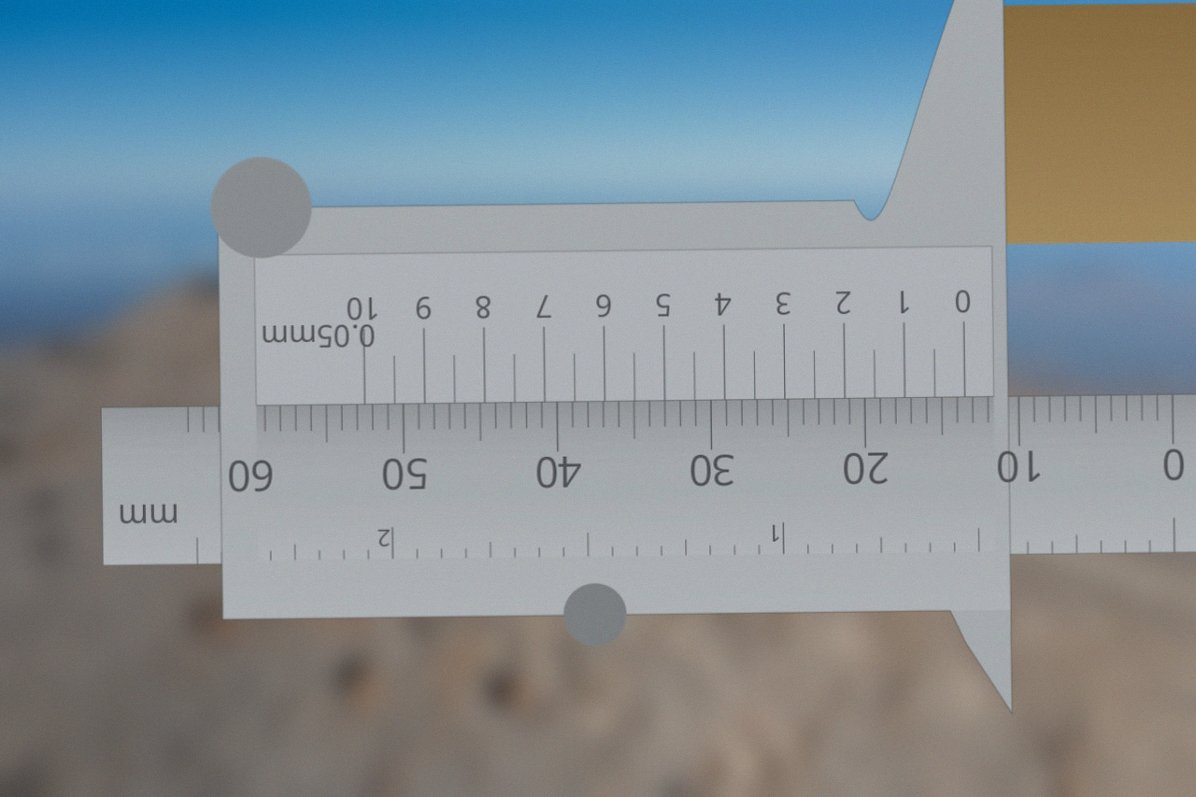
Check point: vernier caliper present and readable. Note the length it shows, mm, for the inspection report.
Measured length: 13.5 mm
